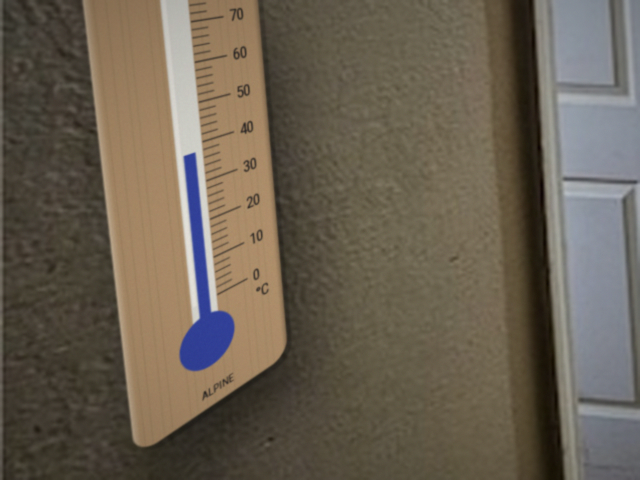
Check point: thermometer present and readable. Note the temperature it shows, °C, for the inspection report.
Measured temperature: 38 °C
